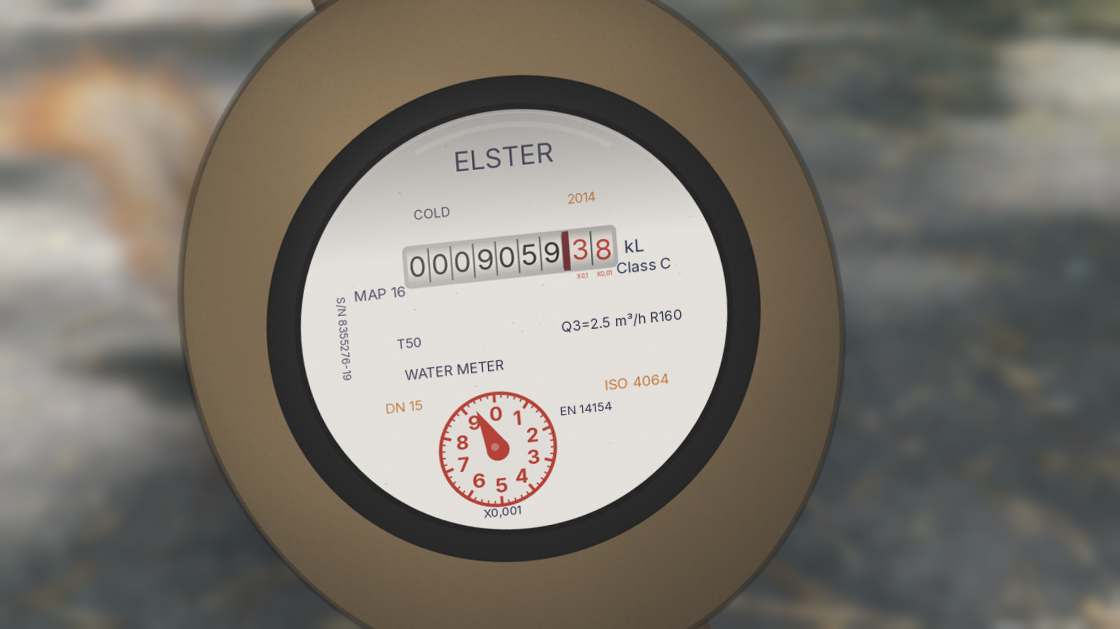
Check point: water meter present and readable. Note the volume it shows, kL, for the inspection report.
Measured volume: 9059.379 kL
